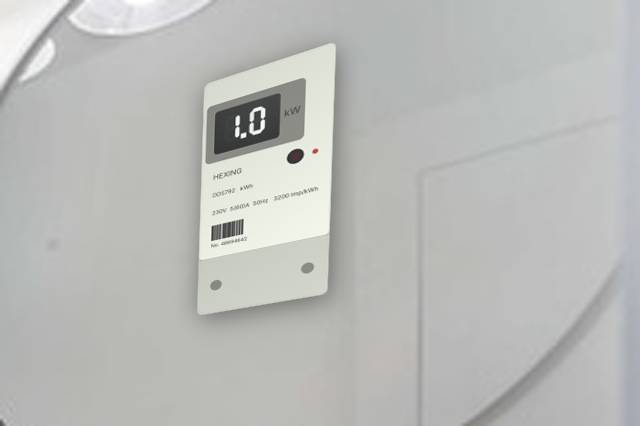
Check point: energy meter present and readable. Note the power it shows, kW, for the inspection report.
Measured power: 1.0 kW
